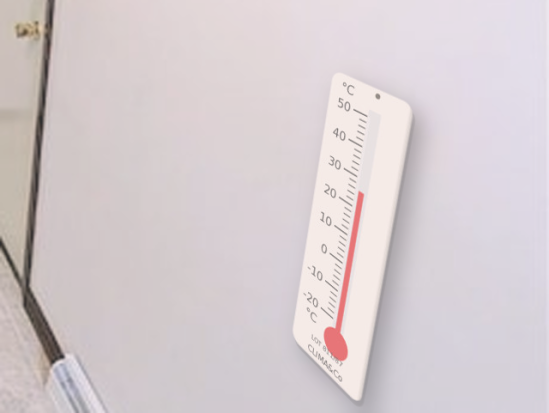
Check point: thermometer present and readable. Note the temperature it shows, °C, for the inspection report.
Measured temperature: 26 °C
